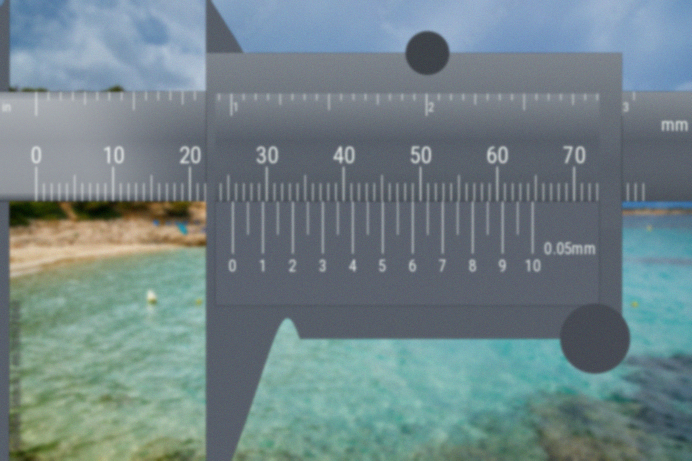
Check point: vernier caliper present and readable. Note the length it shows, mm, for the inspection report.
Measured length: 25.6 mm
